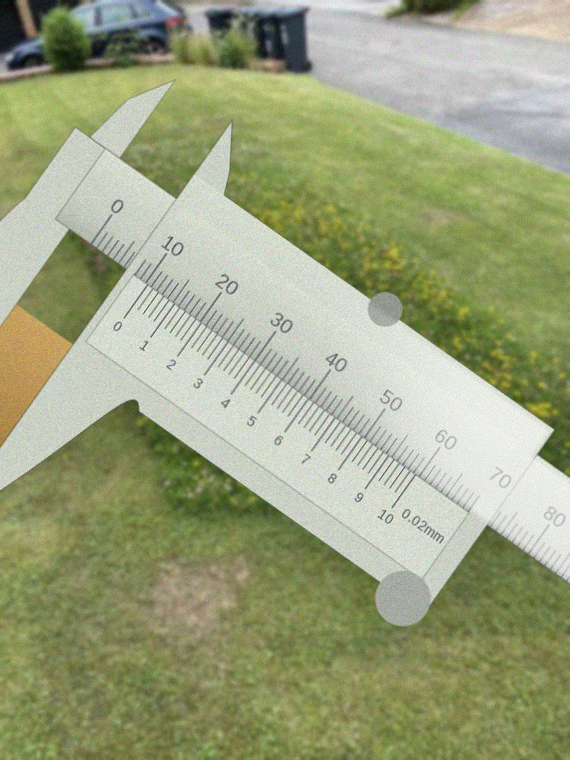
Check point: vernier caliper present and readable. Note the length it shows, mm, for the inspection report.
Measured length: 10.4 mm
